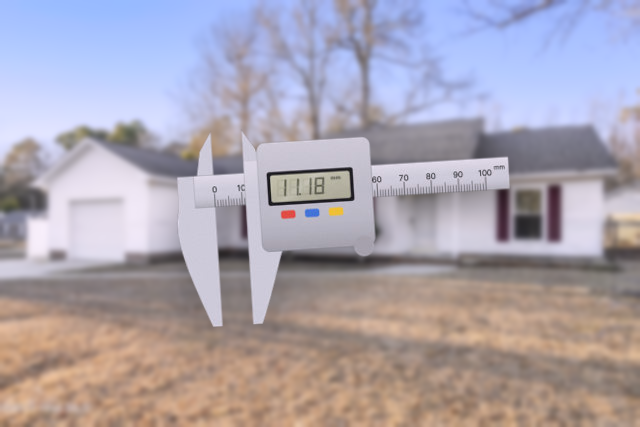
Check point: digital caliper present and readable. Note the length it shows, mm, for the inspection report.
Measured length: 11.18 mm
